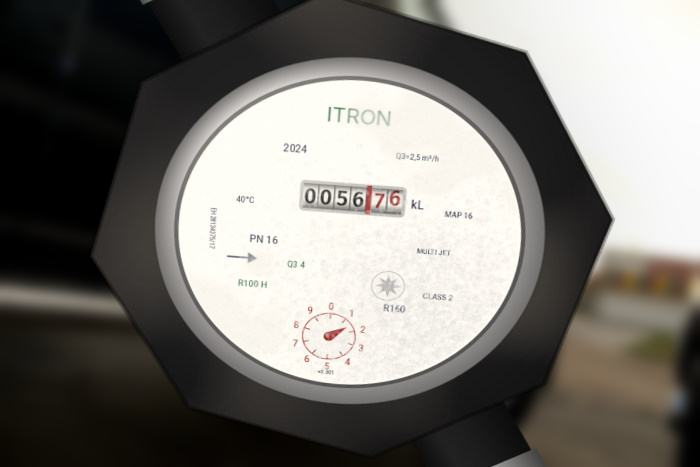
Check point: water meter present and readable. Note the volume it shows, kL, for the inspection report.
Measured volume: 56.761 kL
